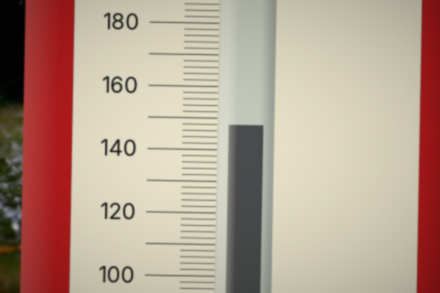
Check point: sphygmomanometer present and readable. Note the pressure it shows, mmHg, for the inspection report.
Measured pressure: 148 mmHg
